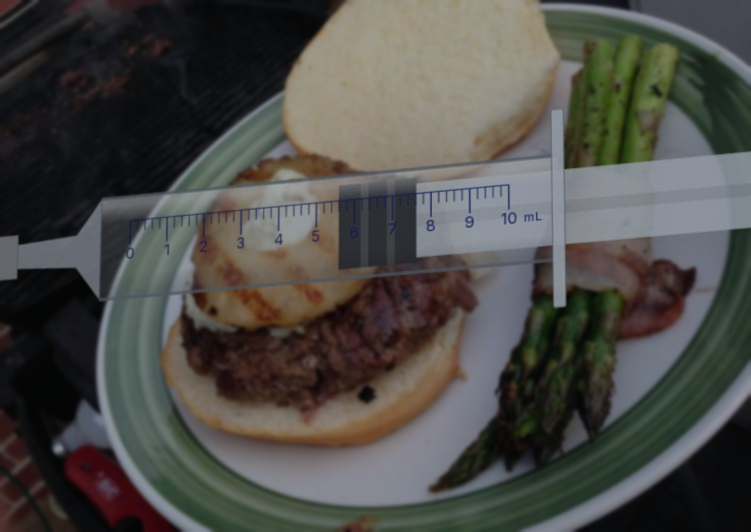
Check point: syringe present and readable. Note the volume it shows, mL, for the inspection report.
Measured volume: 5.6 mL
